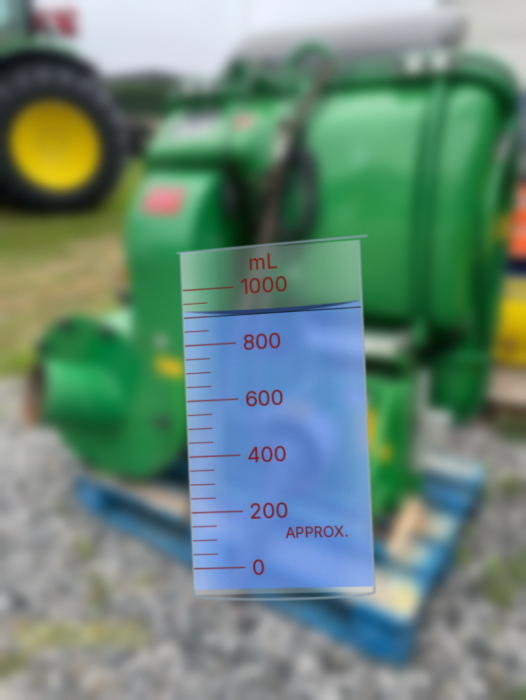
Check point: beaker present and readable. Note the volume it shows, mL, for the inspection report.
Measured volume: 900 mL
